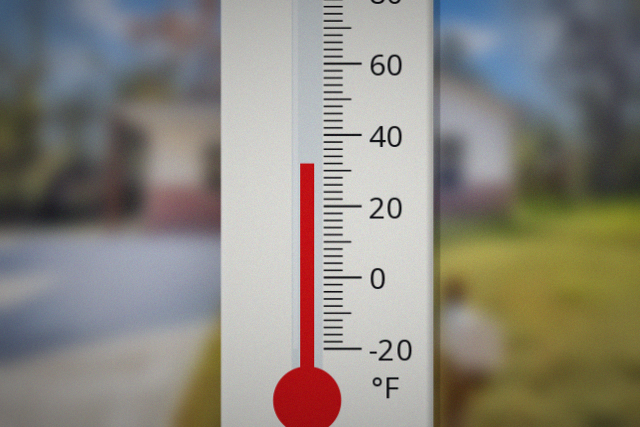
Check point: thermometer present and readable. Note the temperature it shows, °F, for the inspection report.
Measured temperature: 32 °F
